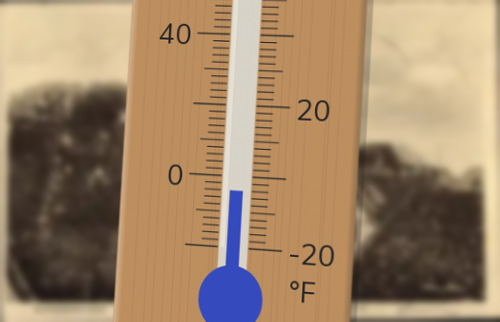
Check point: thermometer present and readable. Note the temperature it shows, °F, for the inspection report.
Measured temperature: -4 °F
